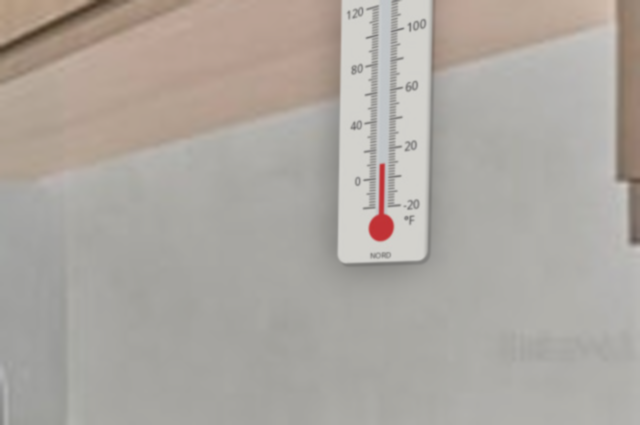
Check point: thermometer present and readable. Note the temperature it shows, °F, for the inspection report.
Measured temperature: 10 °F
